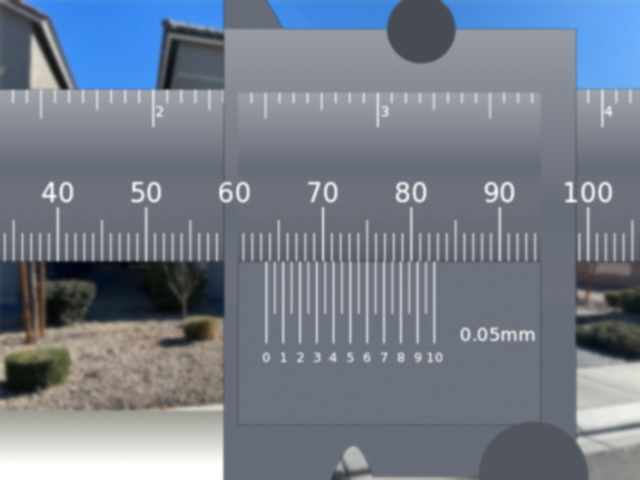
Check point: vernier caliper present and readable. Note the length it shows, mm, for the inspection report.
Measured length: 63.6 mm
